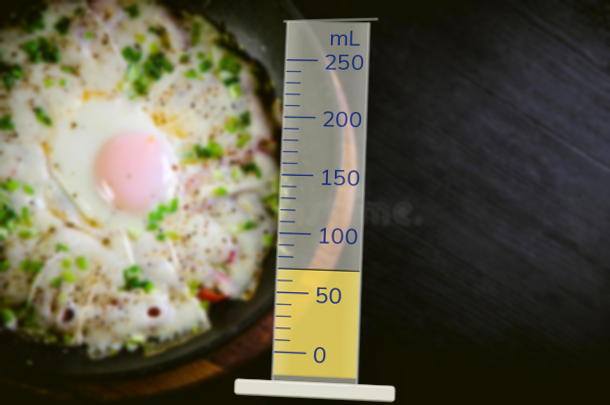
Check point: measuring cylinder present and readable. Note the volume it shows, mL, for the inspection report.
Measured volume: 70 mL
